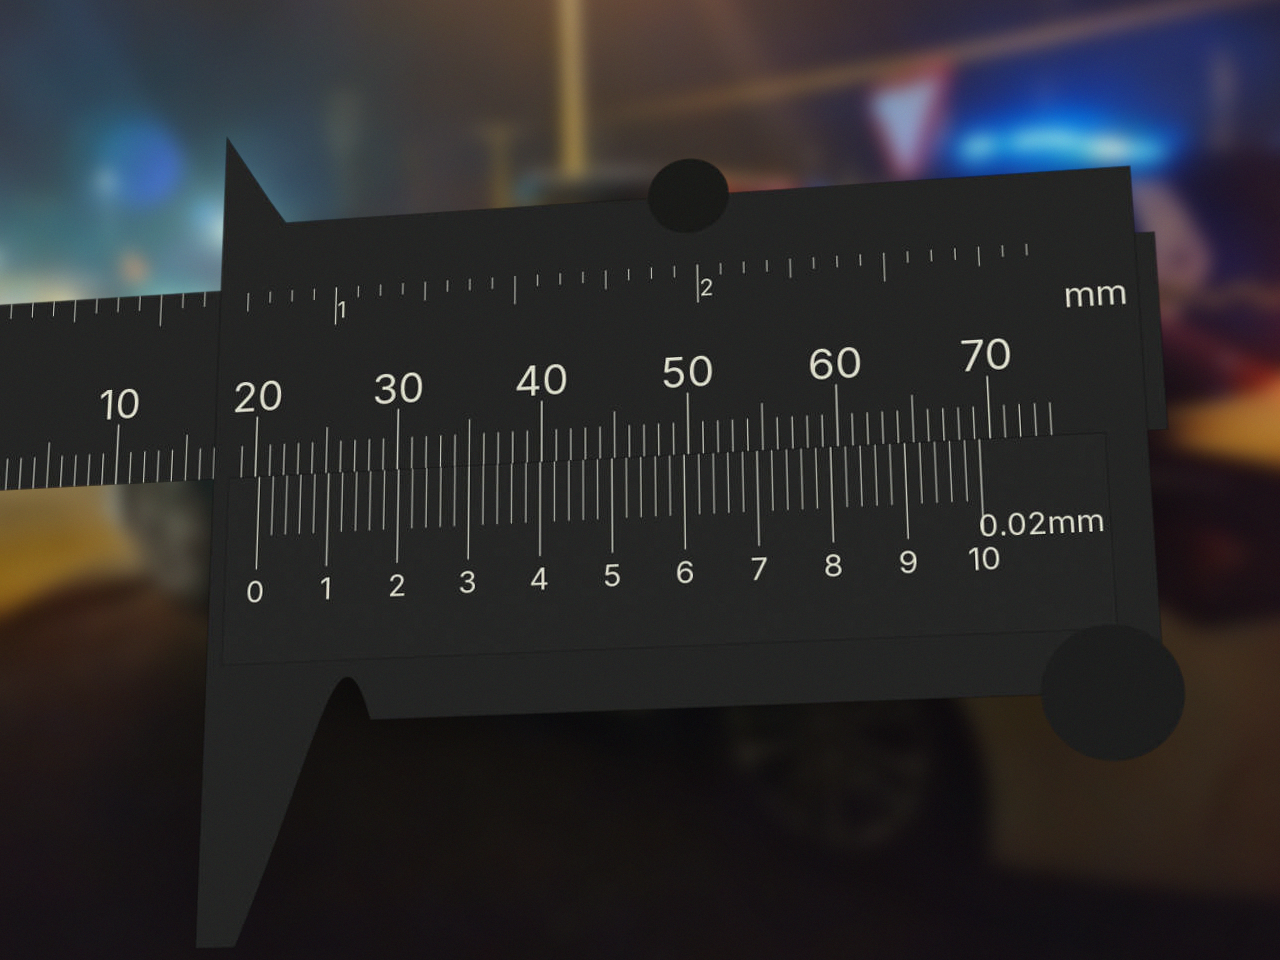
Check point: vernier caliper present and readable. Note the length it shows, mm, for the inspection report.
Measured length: 20.3 mm
